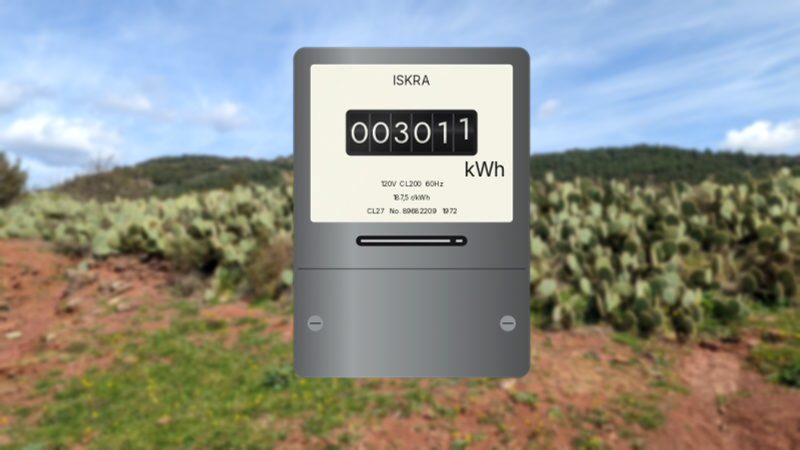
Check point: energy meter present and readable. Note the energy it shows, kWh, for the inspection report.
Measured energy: 3011 kWh
